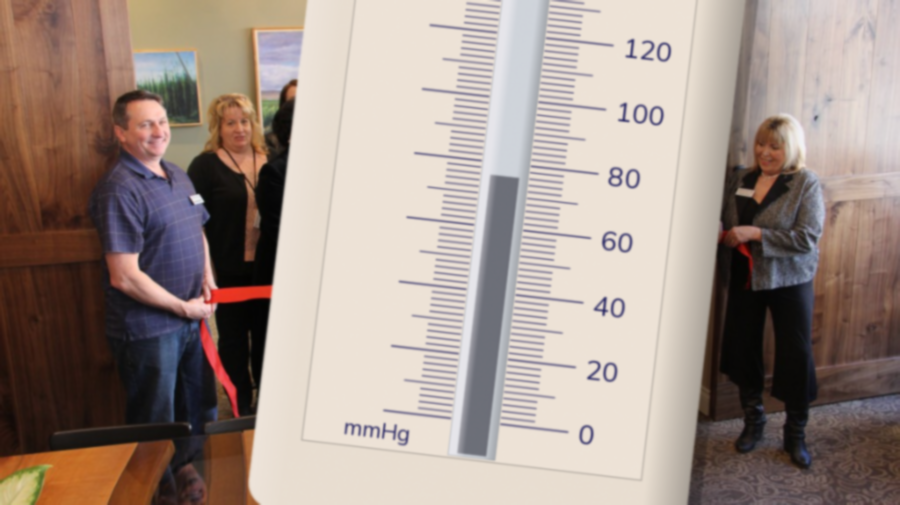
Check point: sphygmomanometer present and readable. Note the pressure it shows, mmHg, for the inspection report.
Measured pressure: 76 mmHg
